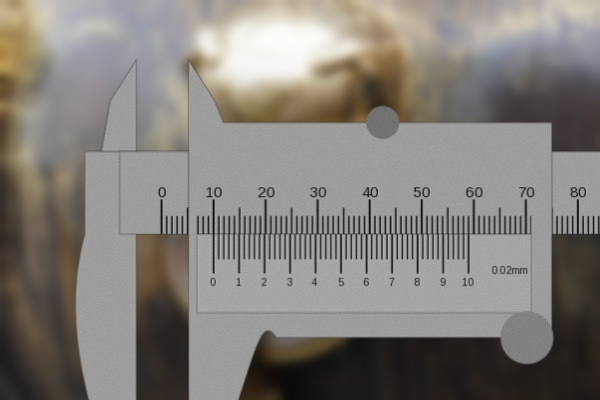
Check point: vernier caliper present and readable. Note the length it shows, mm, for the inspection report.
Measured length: 10.0 mm
